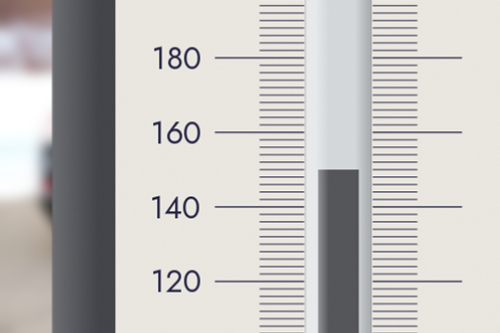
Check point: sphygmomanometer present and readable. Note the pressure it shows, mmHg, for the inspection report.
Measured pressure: 150 mmHg
